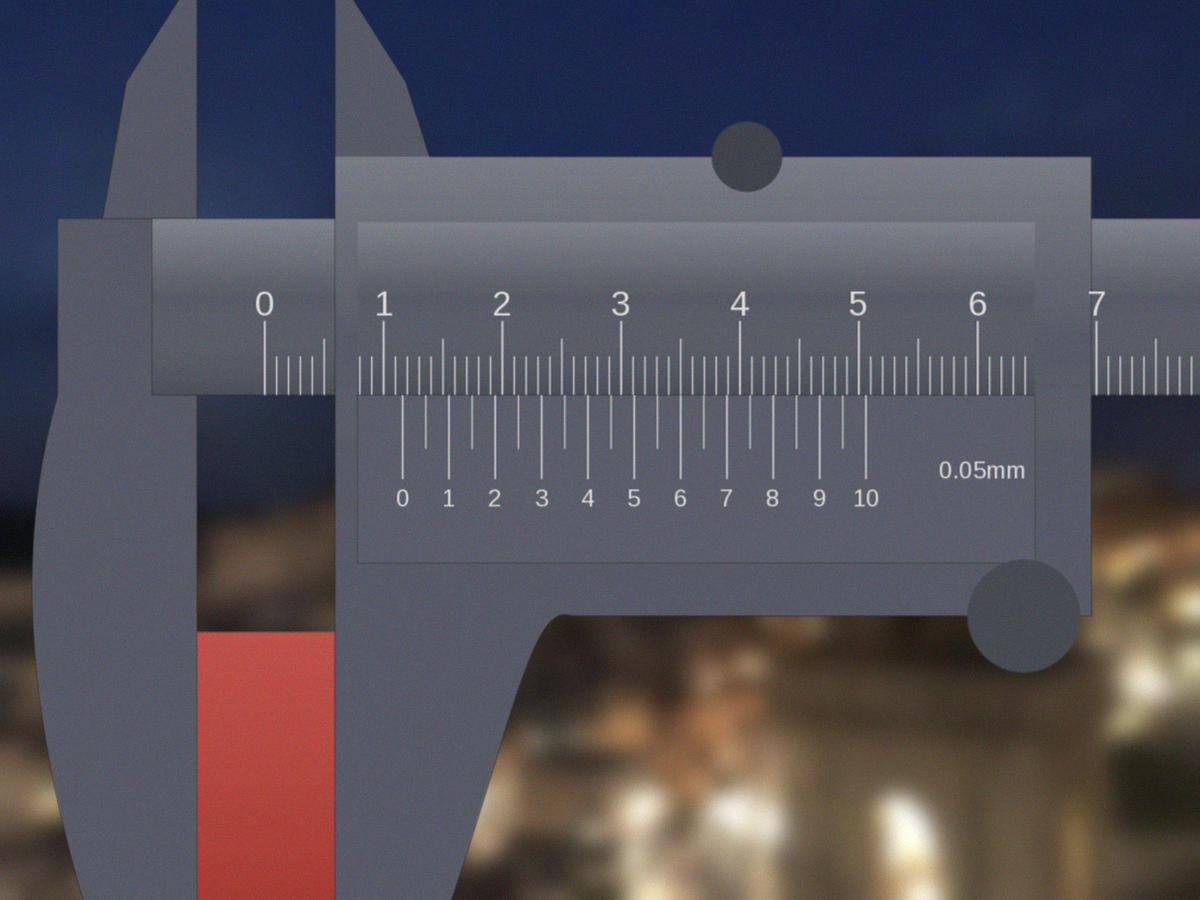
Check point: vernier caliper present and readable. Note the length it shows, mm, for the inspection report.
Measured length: 11.6 mm
